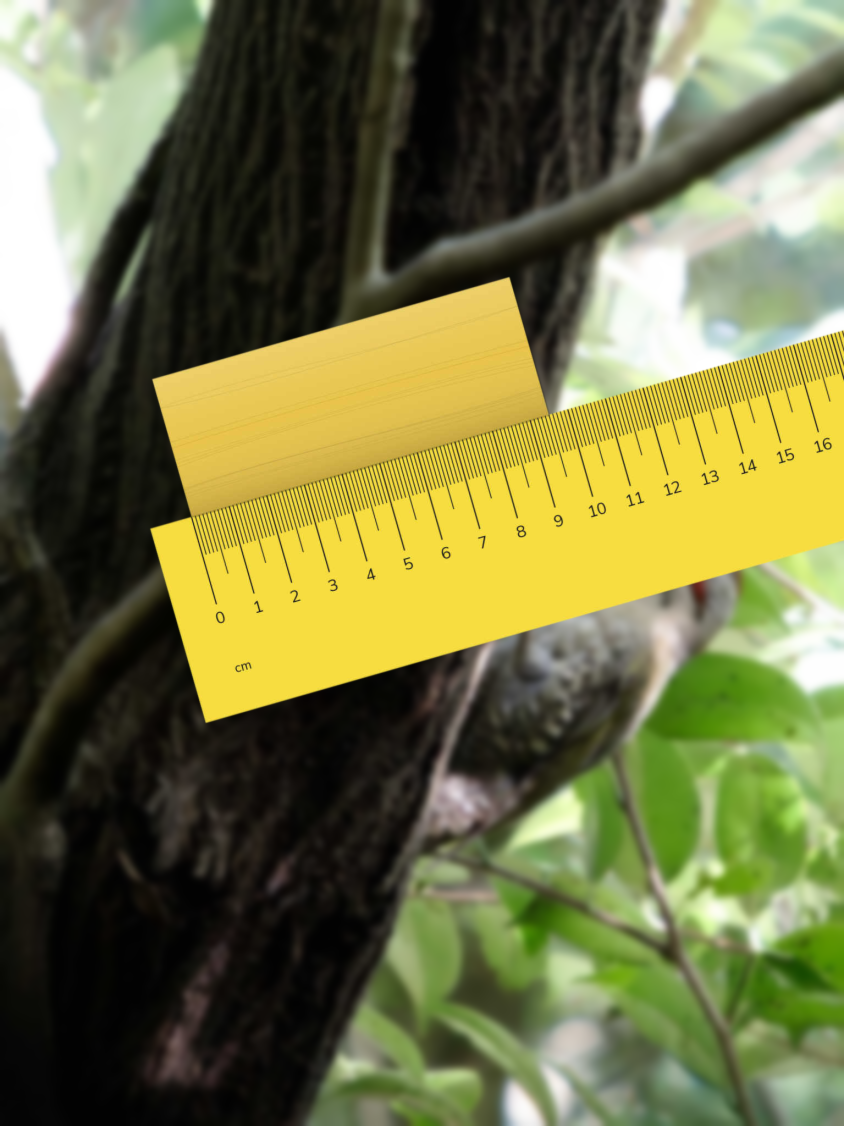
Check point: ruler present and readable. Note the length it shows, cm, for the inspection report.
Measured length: 9.5 cm
